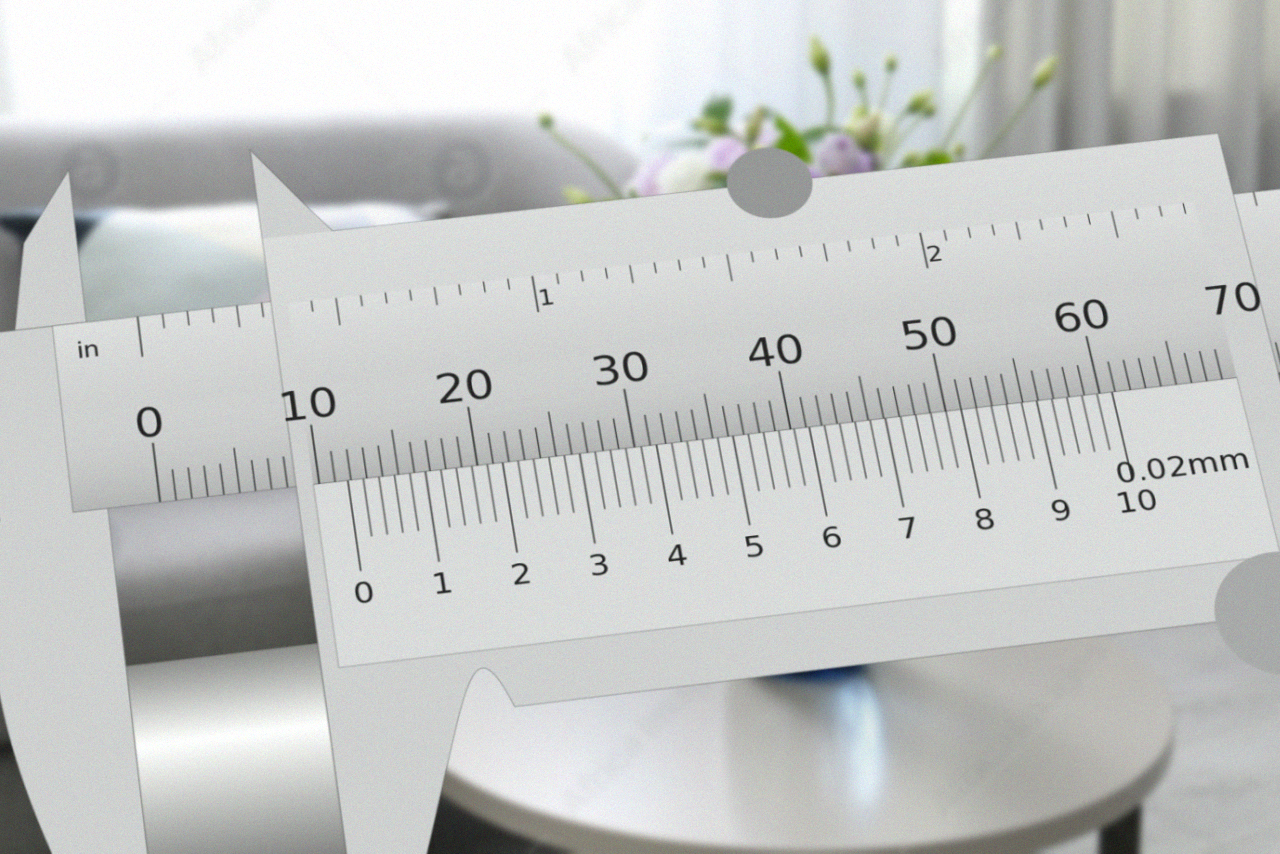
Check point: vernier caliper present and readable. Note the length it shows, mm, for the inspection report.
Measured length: 11.8 mm
